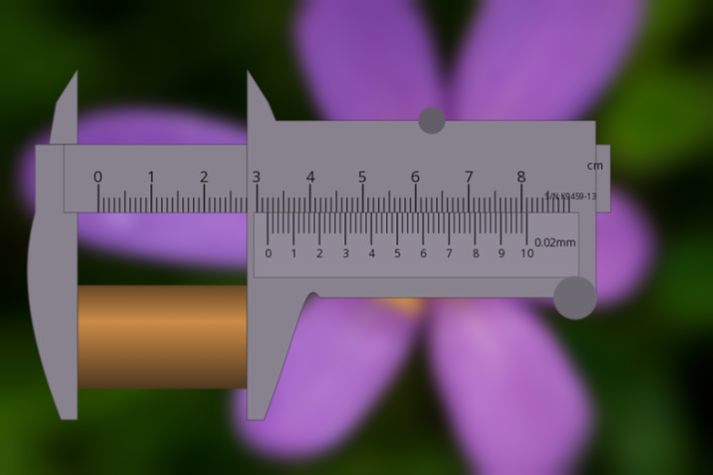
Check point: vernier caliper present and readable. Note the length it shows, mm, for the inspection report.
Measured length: 32.0 mm
